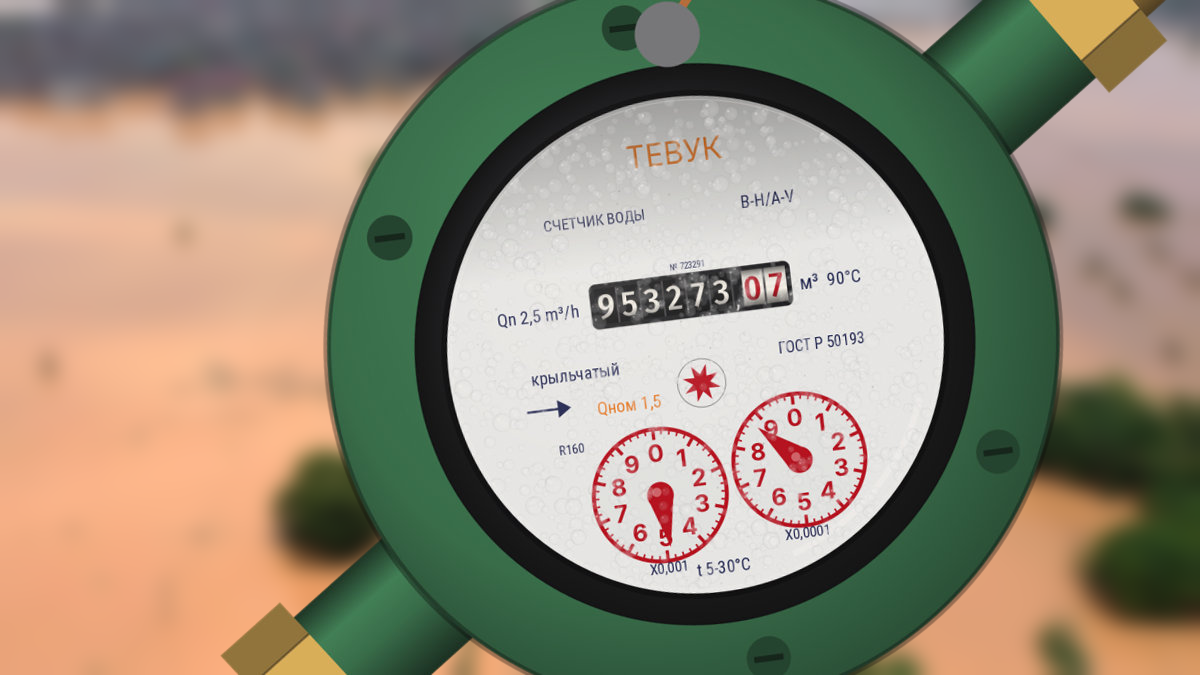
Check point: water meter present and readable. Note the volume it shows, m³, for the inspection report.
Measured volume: 953273.0748 m³
